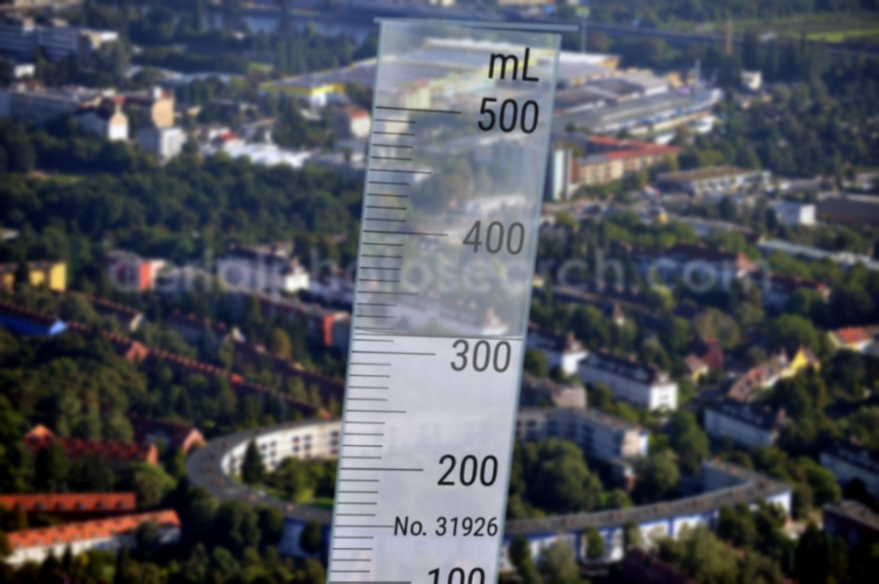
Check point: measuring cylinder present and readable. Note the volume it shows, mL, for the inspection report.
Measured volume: 315 mL
